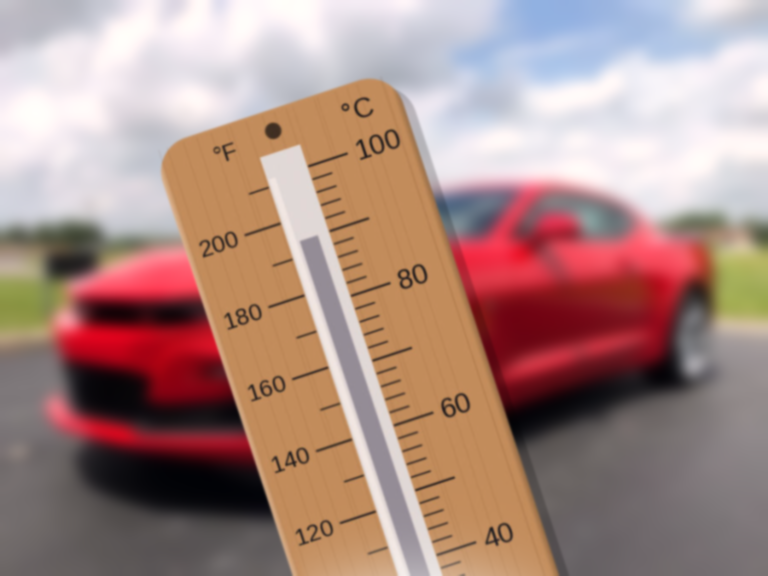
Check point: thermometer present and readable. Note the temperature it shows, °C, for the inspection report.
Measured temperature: 90 °C
